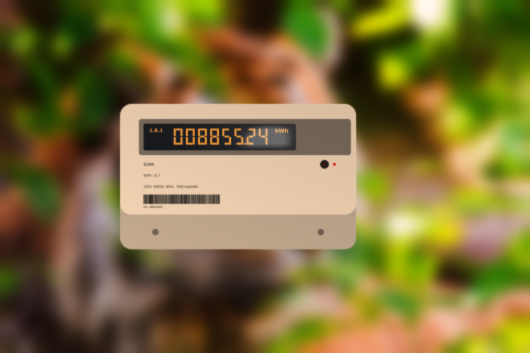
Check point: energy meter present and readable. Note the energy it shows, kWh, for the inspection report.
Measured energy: 8855.24 kWh
